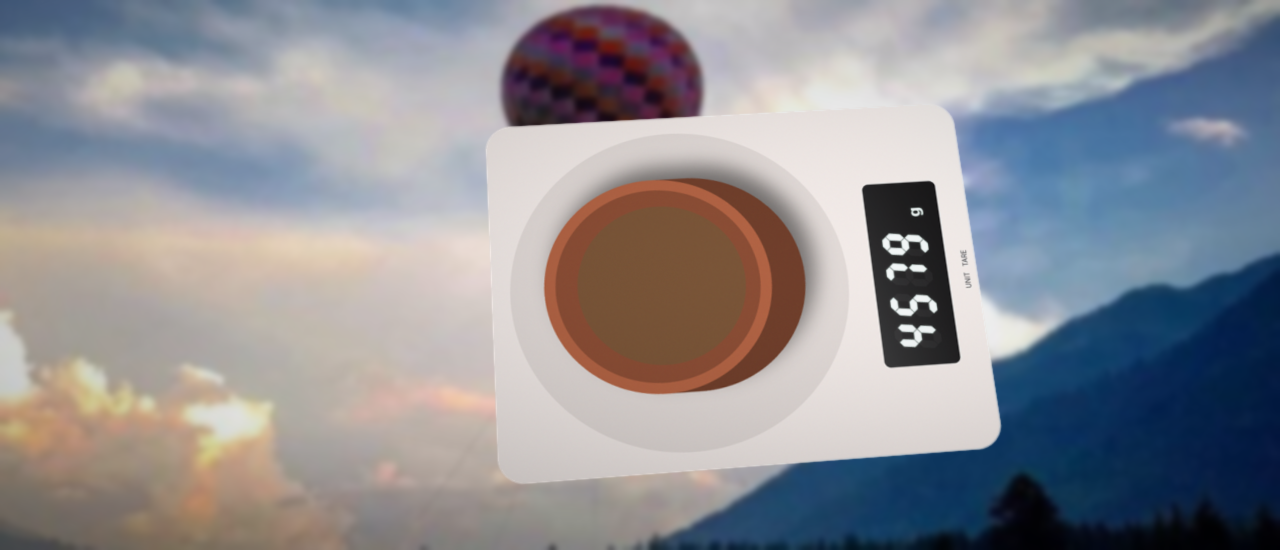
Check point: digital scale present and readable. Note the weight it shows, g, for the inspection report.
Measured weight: 4579 g
